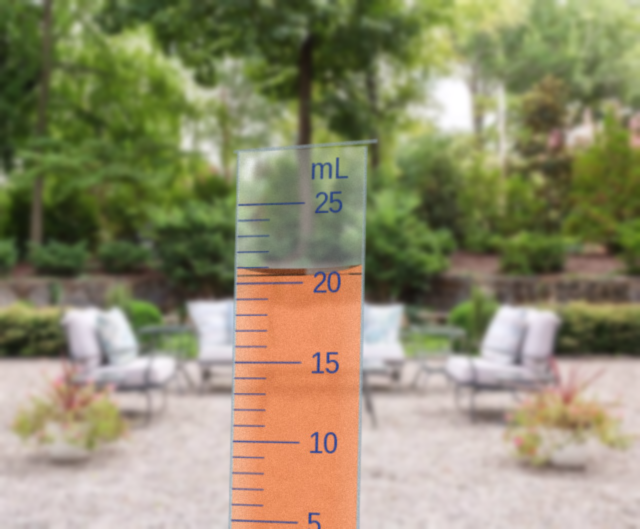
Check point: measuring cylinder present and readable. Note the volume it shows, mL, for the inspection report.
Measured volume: 20.5 mL
